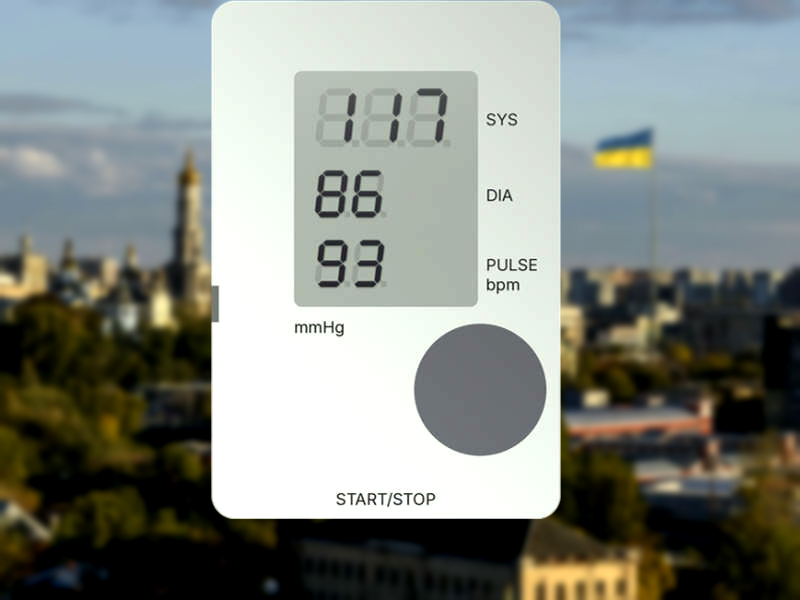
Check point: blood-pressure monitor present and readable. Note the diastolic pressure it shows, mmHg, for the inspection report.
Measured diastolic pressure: 86 mmHg
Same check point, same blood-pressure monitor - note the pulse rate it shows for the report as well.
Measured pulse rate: 93 bpm
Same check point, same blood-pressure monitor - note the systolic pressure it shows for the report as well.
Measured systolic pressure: 117 mmHg
